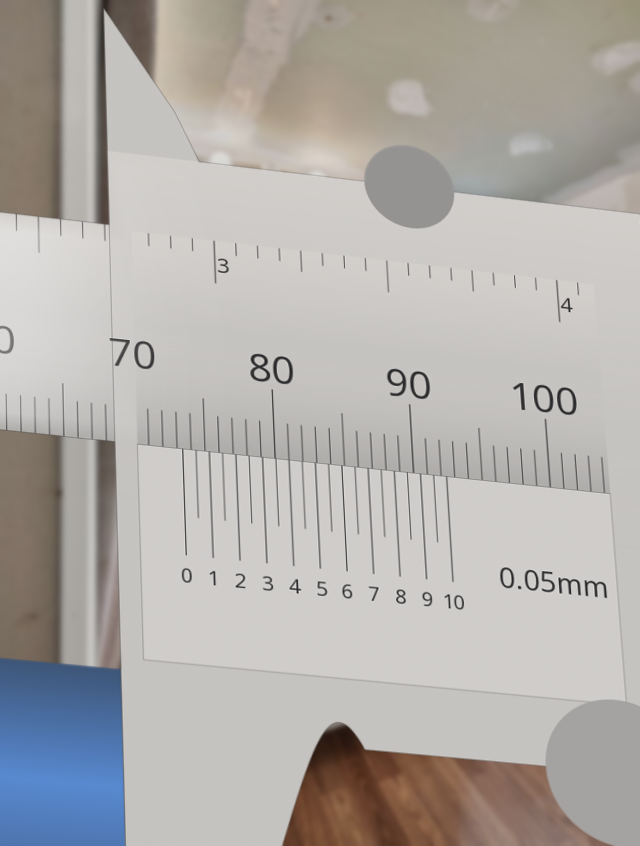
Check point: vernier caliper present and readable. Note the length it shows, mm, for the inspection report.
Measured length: 73.4 mm
